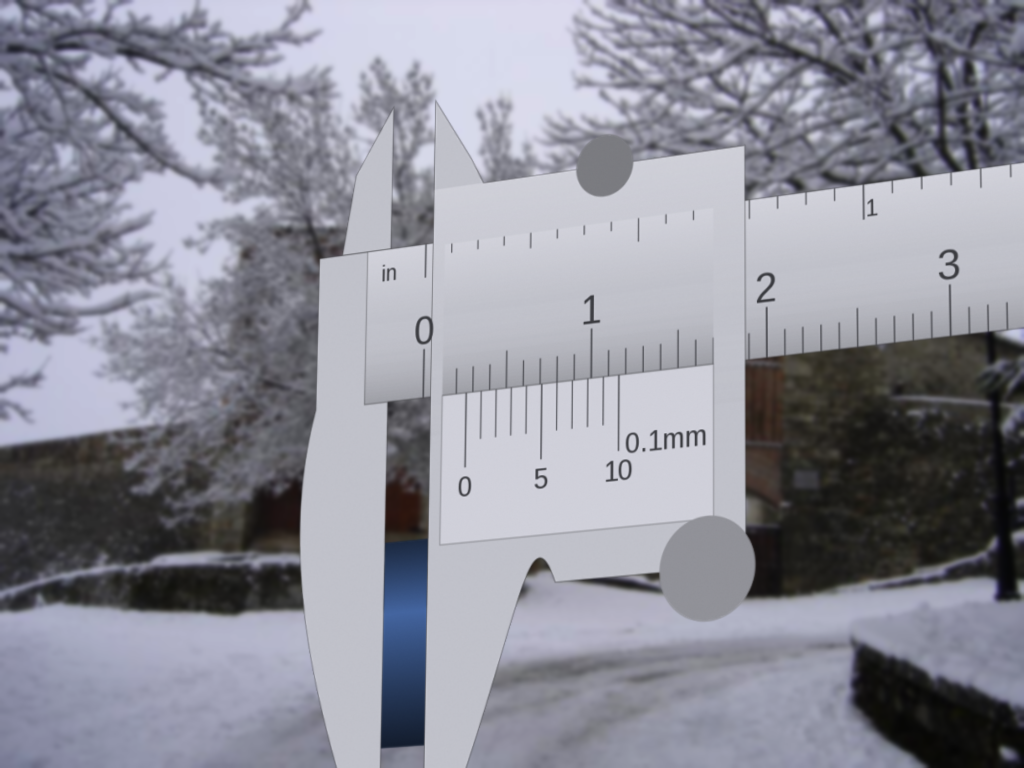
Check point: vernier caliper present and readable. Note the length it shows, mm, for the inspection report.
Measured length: 2.6 mm
